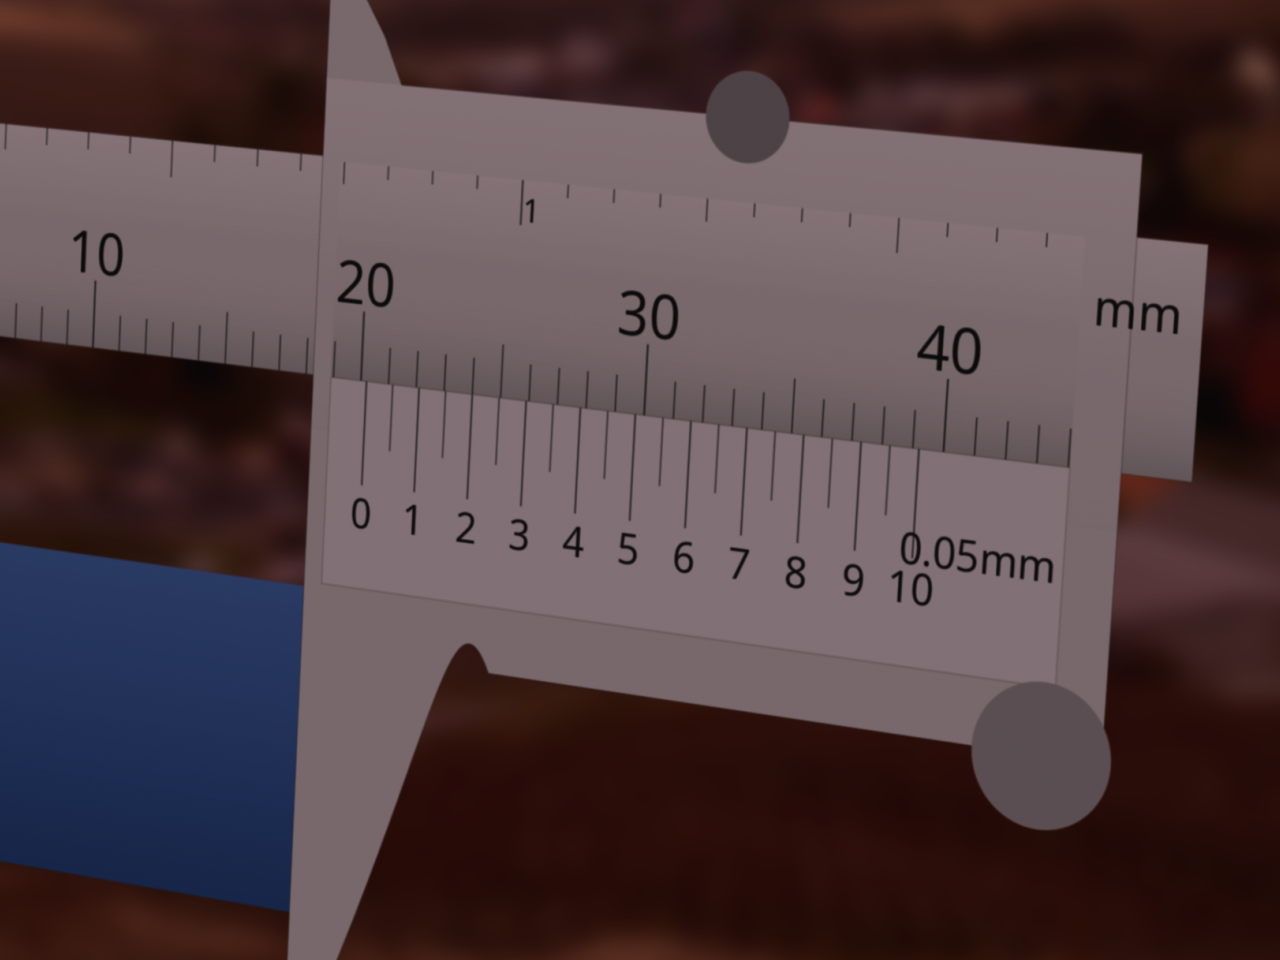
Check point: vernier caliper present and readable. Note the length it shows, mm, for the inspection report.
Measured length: 20.20 mm
